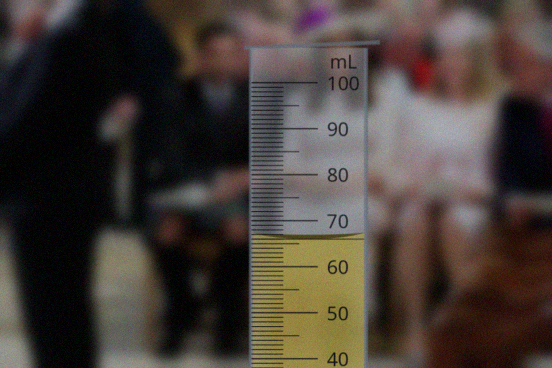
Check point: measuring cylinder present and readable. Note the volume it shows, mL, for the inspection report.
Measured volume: 66 mL
